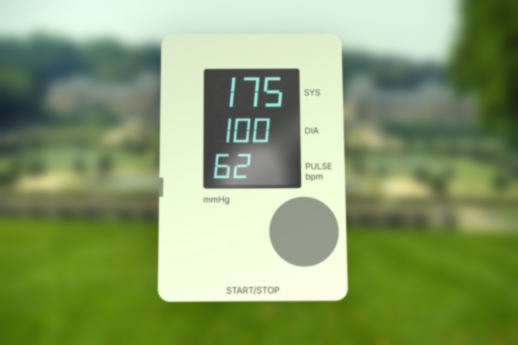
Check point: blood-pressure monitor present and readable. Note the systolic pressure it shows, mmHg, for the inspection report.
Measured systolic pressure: 175 mmHg
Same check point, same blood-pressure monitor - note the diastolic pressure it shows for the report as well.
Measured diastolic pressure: 100 mmHg
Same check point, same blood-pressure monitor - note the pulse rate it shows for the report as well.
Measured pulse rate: 62 bpm
